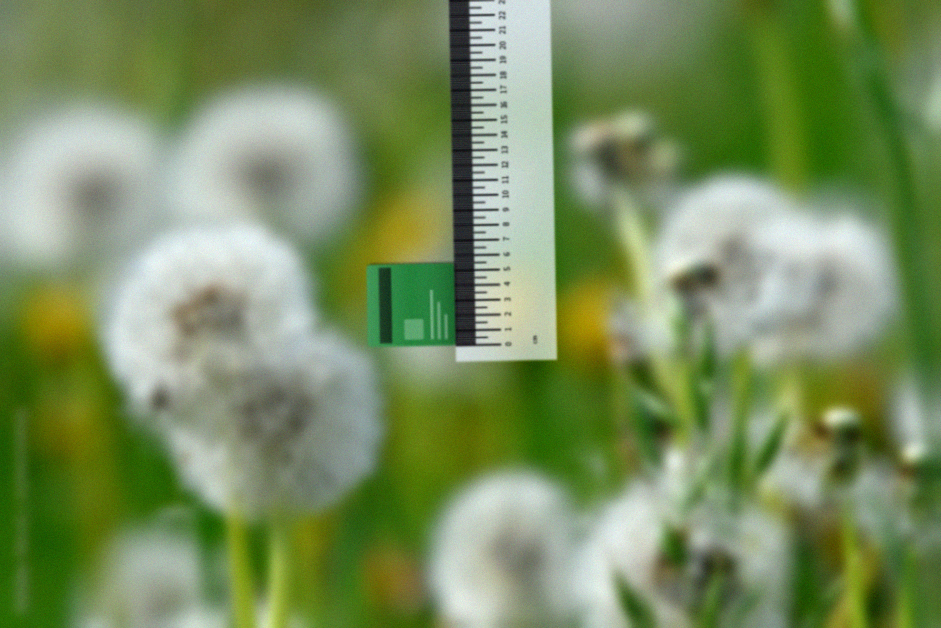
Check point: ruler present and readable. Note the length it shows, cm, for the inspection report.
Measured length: 5.5 cm
